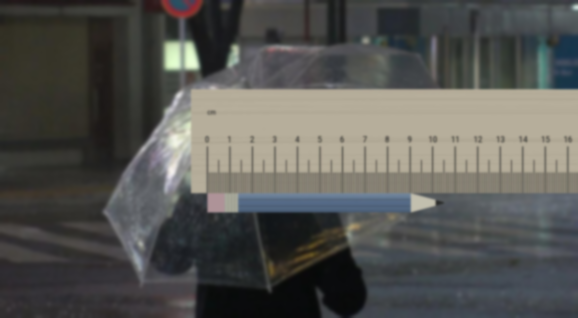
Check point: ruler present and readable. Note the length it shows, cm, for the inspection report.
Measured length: 10.5 cm
